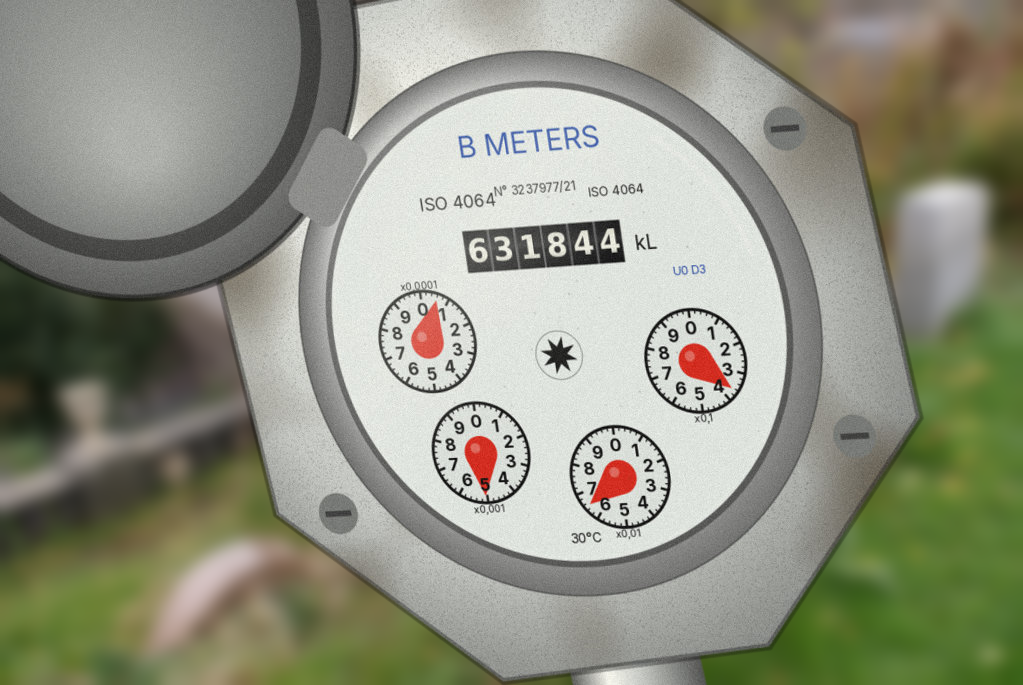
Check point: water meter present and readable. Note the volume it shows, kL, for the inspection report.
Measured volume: 631844.3650 kL
